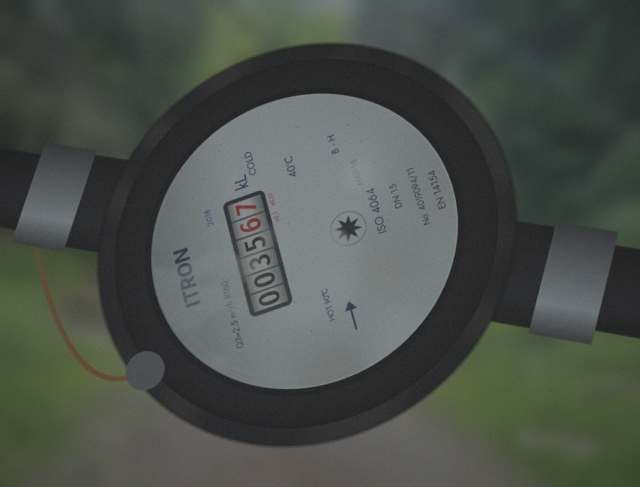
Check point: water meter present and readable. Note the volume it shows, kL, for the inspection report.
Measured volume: 35.67 kL
